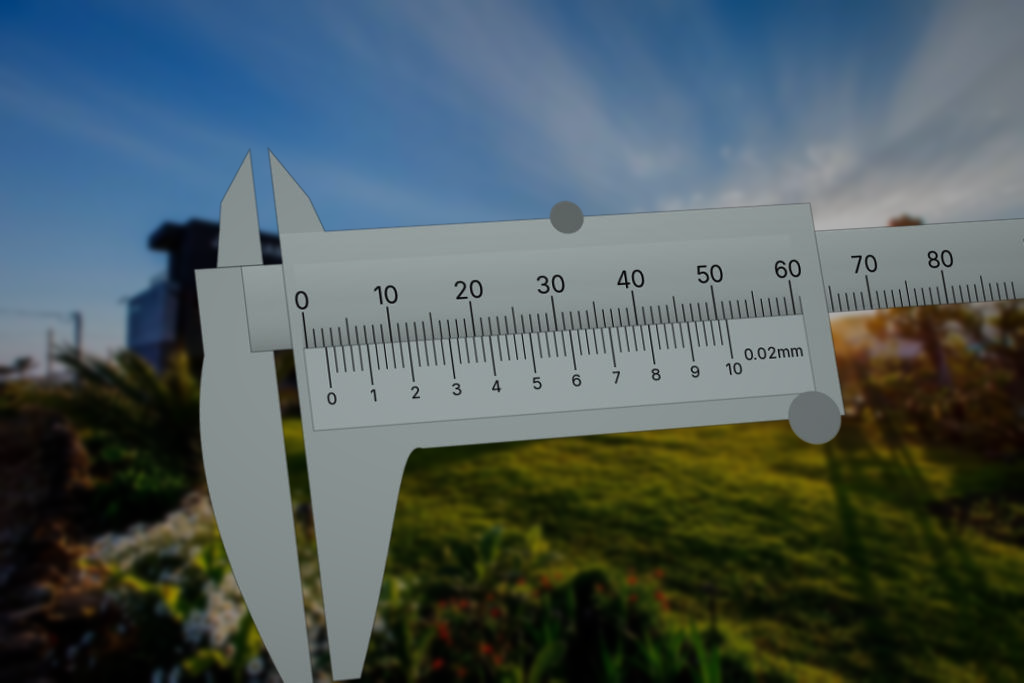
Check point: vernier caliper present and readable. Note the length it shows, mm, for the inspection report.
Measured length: 2.2 mm
